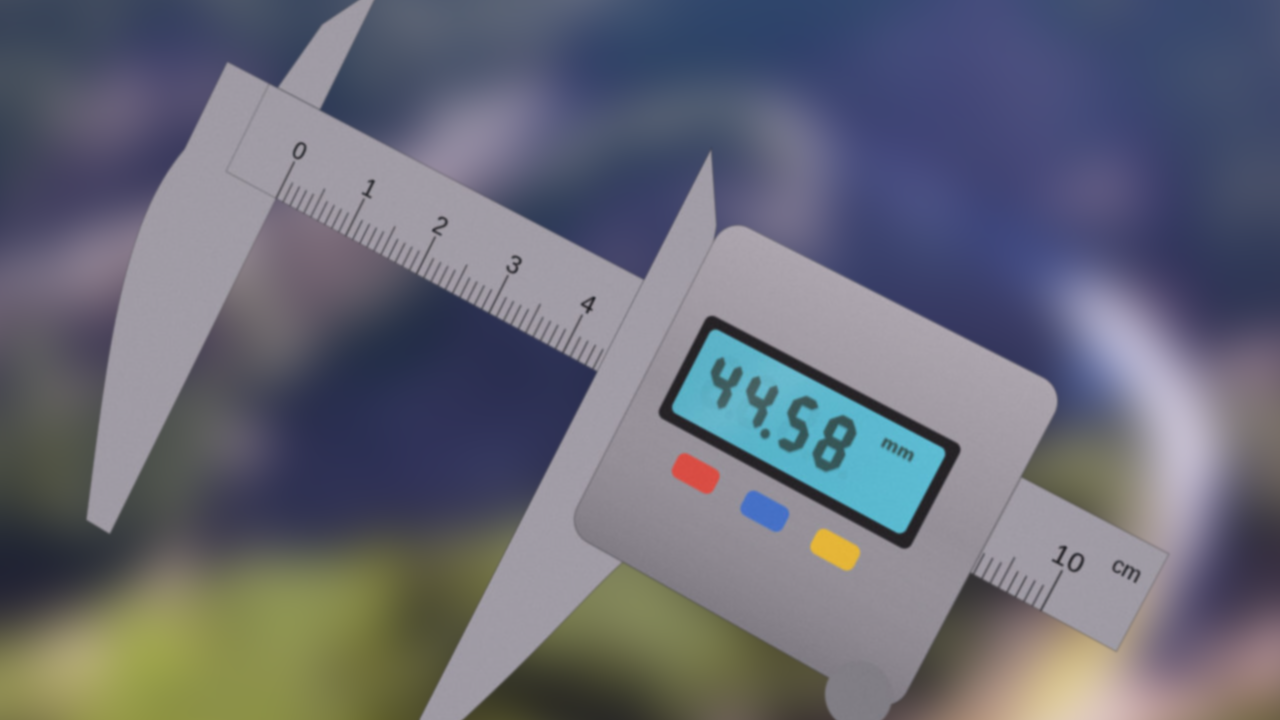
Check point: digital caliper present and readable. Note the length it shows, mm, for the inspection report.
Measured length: 44.58 mm
